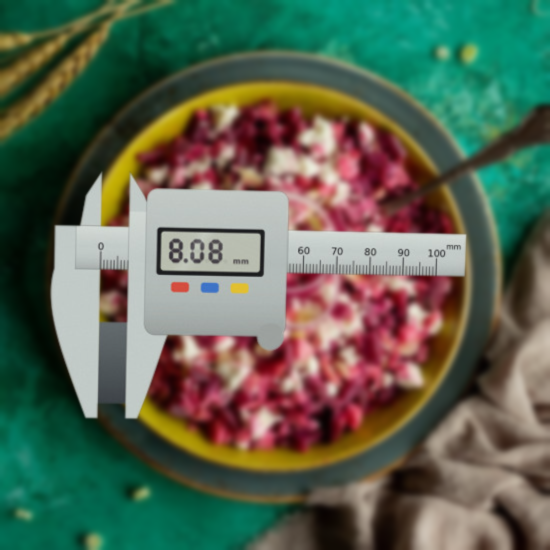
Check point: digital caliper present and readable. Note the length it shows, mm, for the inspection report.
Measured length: 8.08 mm
